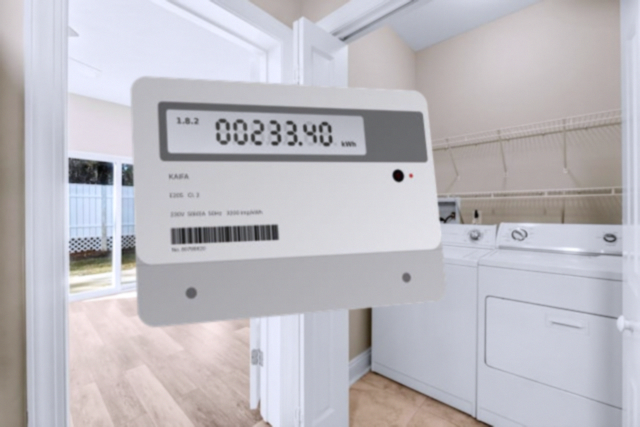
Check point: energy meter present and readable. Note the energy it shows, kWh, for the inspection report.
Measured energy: 233.40 kWh
